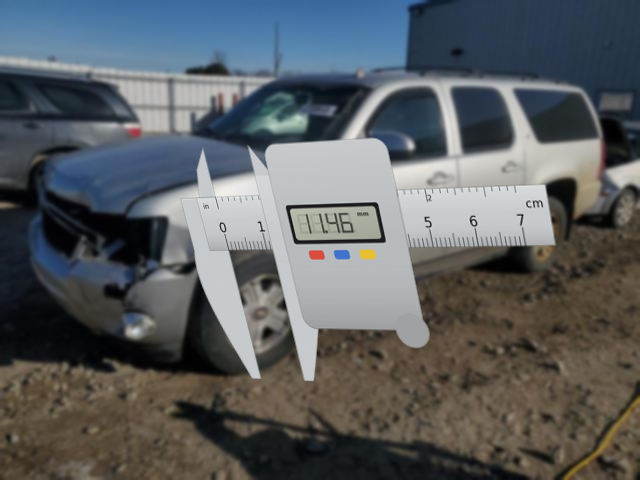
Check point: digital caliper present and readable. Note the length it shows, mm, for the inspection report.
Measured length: 11.46 mm
